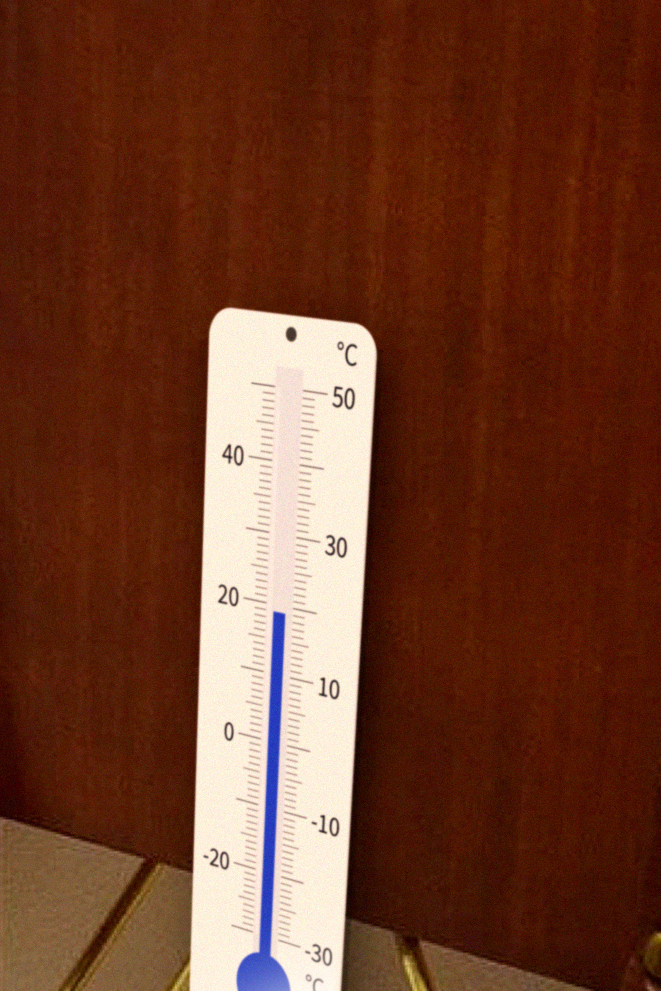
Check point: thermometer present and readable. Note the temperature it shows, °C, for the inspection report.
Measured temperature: 19 °C
